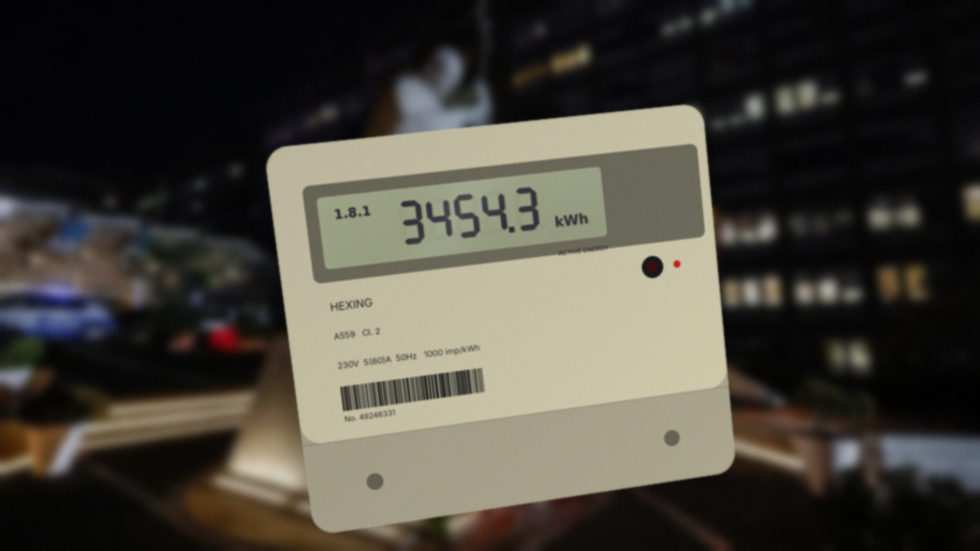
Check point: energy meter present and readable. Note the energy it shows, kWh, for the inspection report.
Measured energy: 3454.3 kWh
